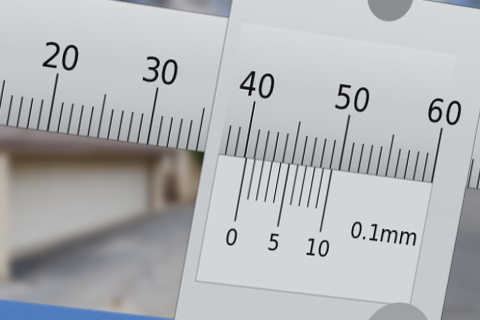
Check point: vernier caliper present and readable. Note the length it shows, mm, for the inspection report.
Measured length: 40.2 mm
